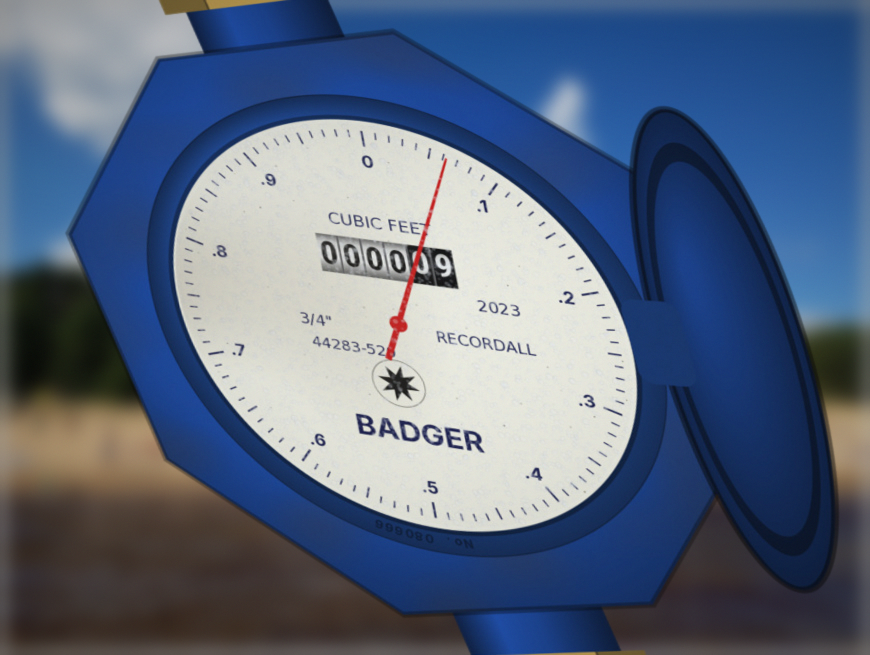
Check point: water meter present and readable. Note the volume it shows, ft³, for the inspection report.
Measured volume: 9.06 ft³
